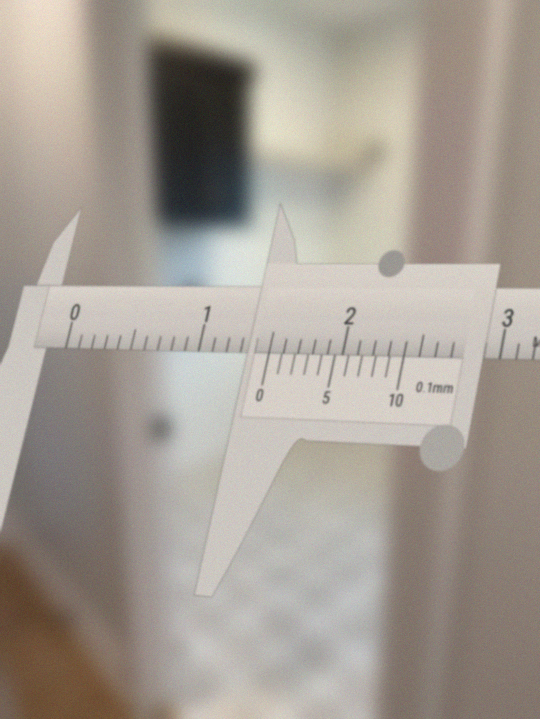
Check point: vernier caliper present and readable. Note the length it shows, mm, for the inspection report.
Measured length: 15.0 mm
